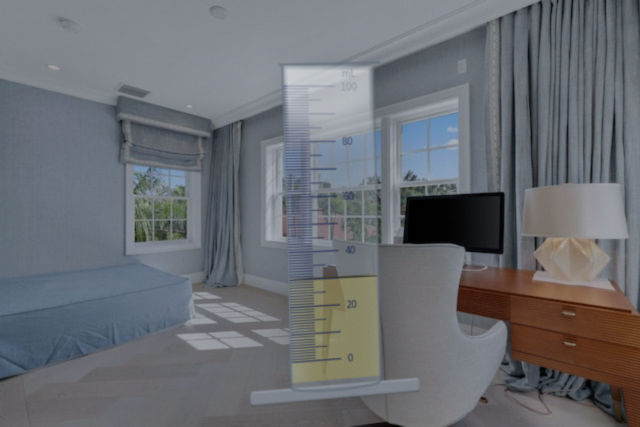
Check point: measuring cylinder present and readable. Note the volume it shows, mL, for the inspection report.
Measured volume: 30 mL
